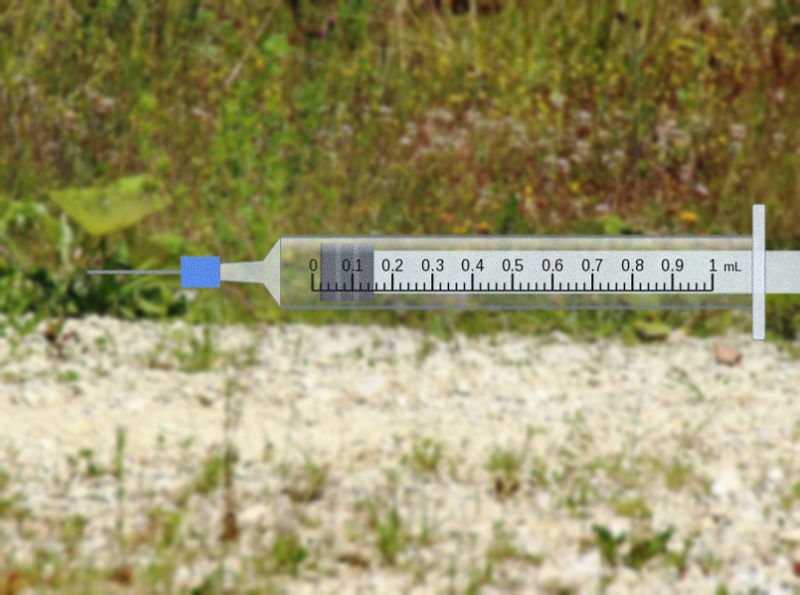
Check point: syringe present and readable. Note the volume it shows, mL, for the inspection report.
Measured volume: 0.02 mL
